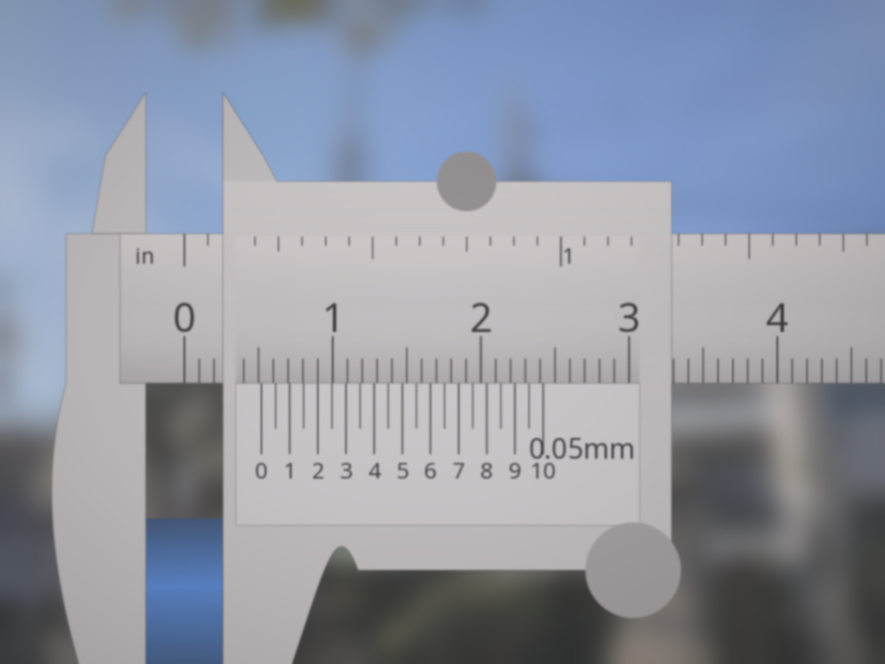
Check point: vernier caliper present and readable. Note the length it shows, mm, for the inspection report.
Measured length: 5.2 mm
